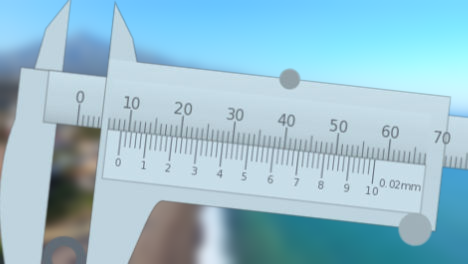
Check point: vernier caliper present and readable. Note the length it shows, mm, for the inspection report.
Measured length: 8.5 mm
